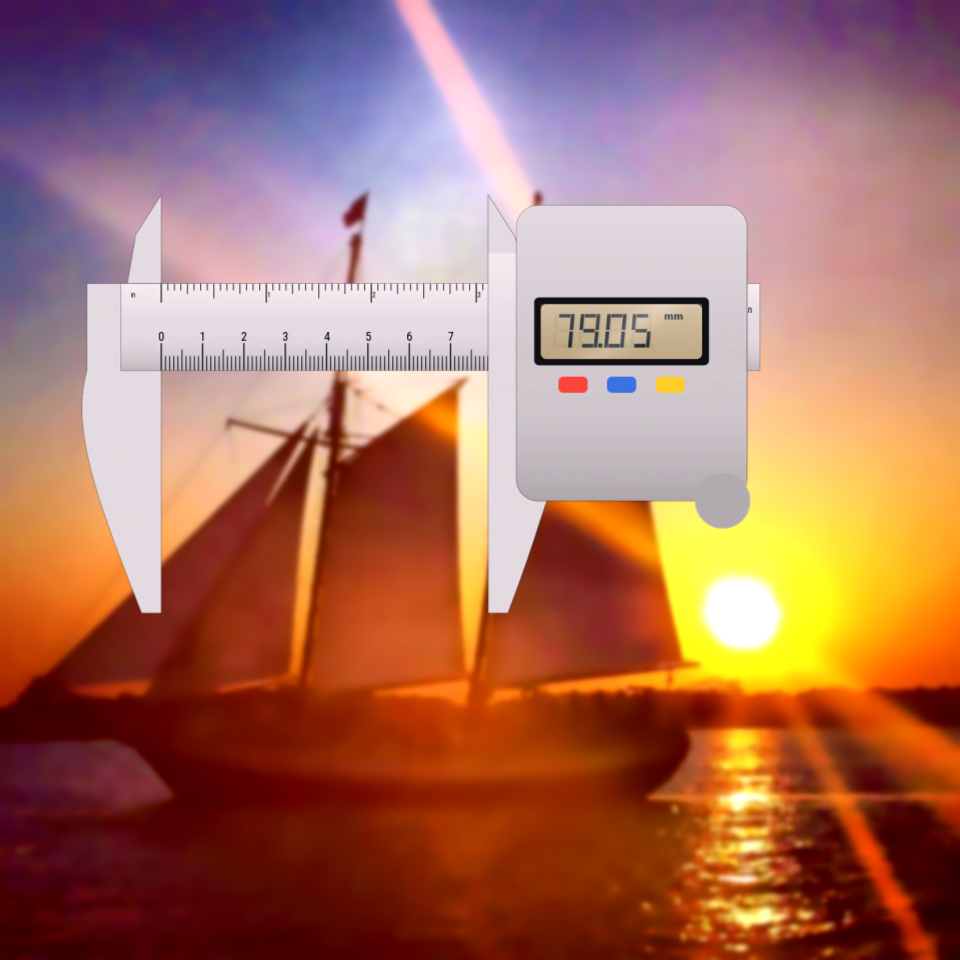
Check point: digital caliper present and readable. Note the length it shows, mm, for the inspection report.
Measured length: 79.05 mm
